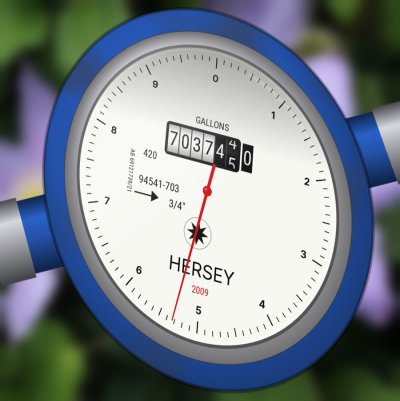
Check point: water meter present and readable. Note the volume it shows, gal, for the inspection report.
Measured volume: 7037445.3 gal
